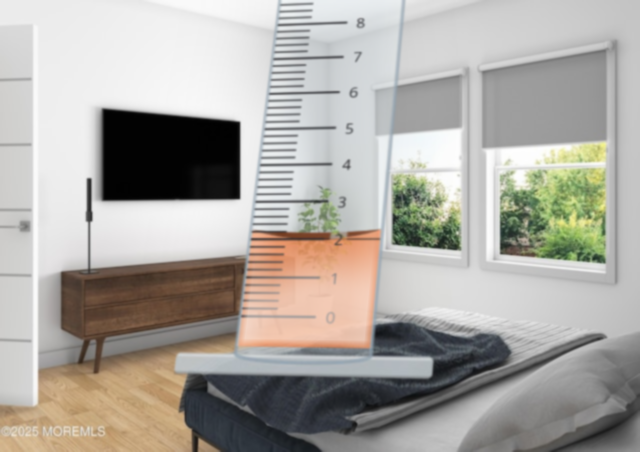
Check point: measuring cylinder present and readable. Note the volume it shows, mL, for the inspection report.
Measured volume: 2 mL
